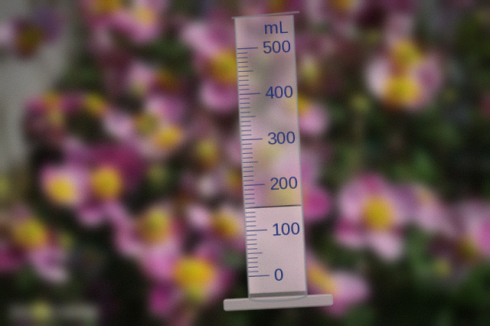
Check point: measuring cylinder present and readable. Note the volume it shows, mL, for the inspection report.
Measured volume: 150 mL
